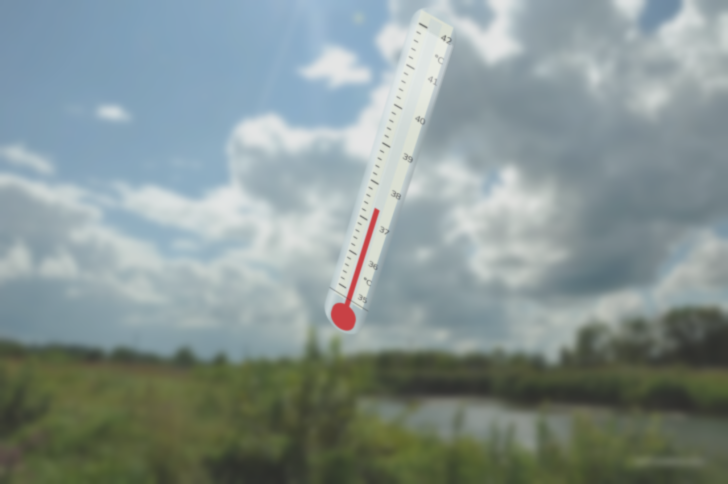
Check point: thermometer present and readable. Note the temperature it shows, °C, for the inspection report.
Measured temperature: 37.4 °C
